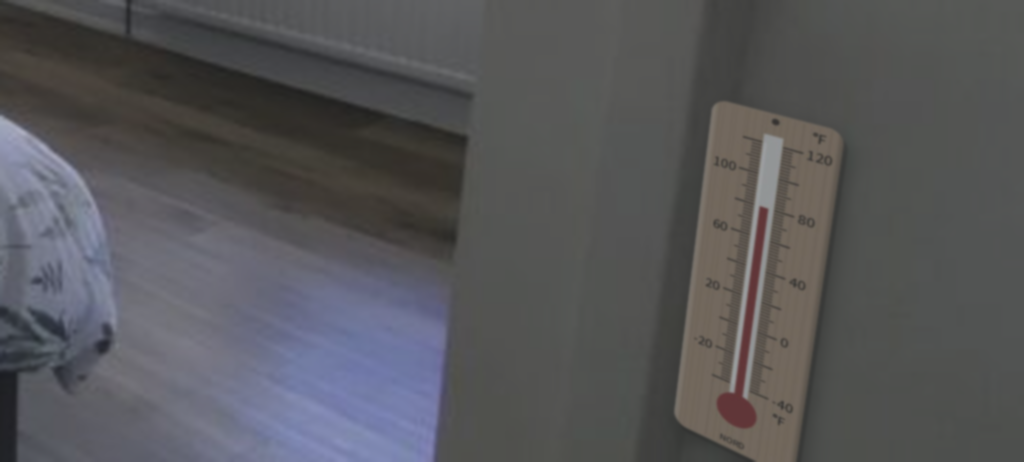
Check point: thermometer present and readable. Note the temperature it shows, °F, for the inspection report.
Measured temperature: 80 °F
